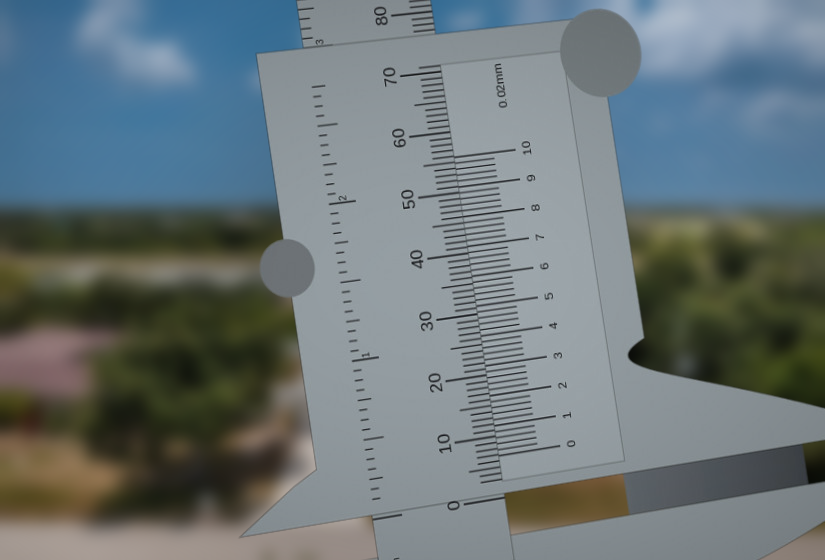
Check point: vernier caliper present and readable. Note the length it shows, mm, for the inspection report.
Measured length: 6.8 mm
